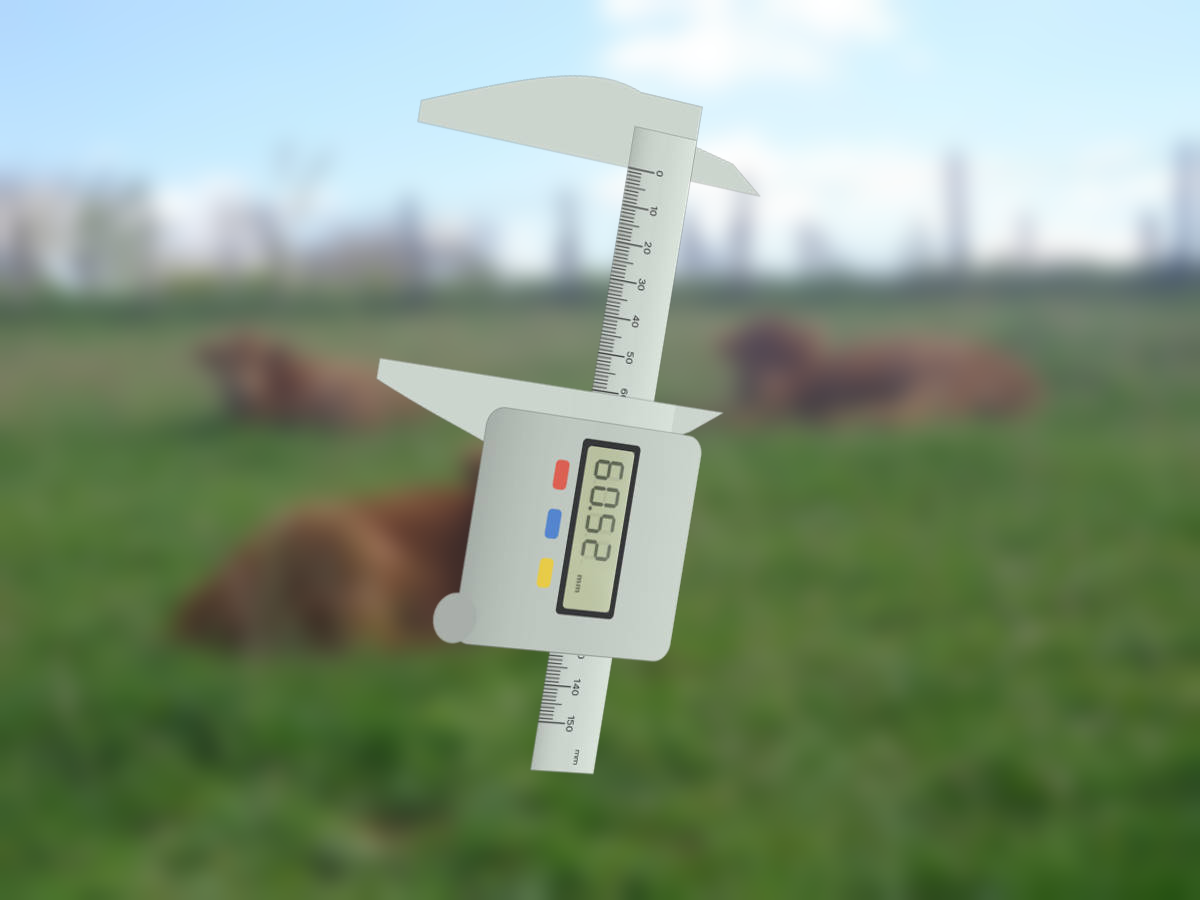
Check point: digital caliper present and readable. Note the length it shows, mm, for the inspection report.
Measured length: 60.52 mm
